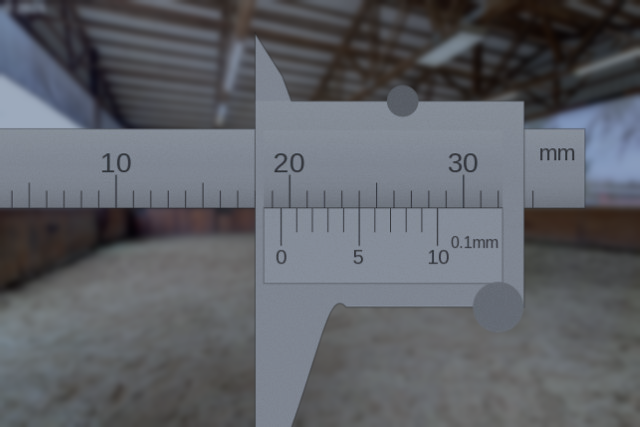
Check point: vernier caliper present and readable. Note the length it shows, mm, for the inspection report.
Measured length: 19.5 mm
